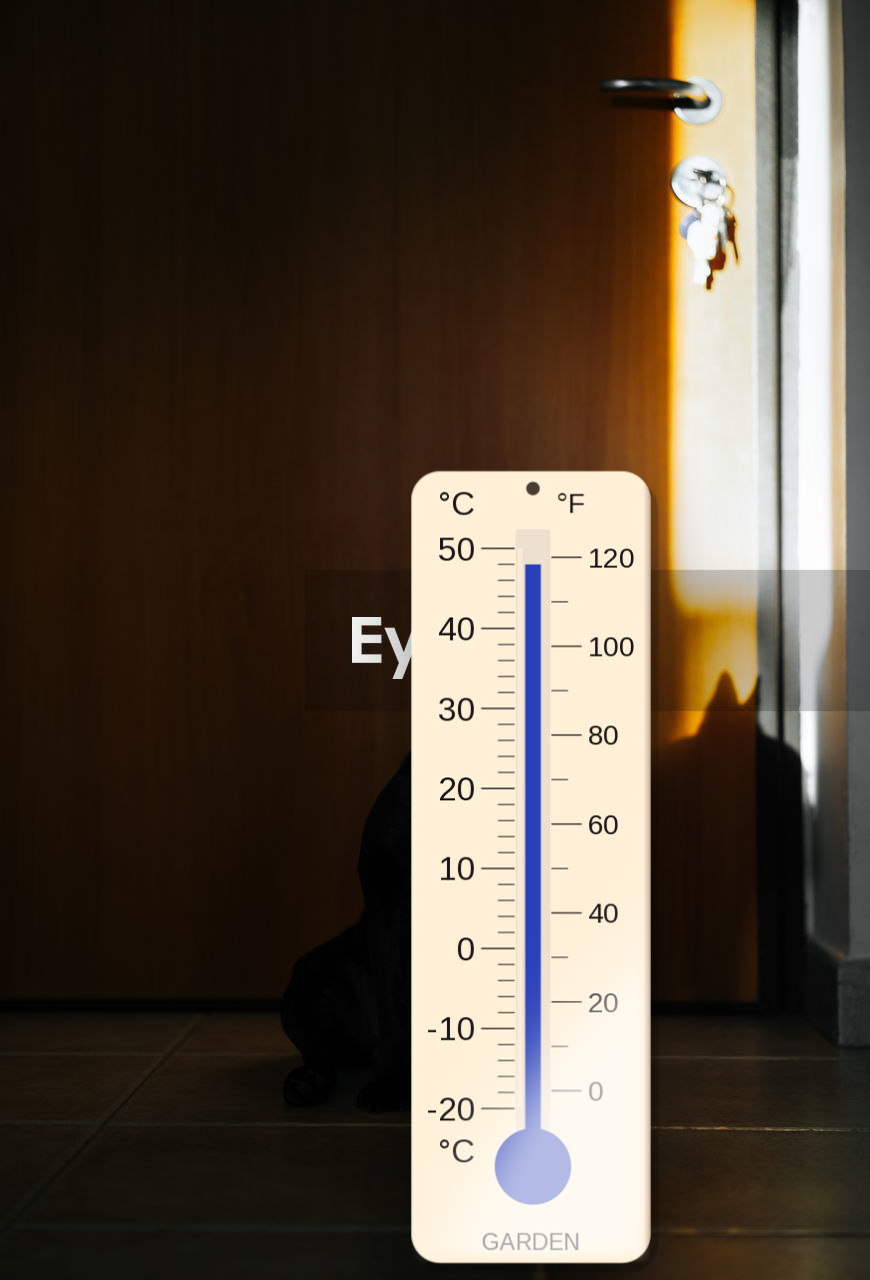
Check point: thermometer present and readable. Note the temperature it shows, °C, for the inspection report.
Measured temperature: 48 °C
